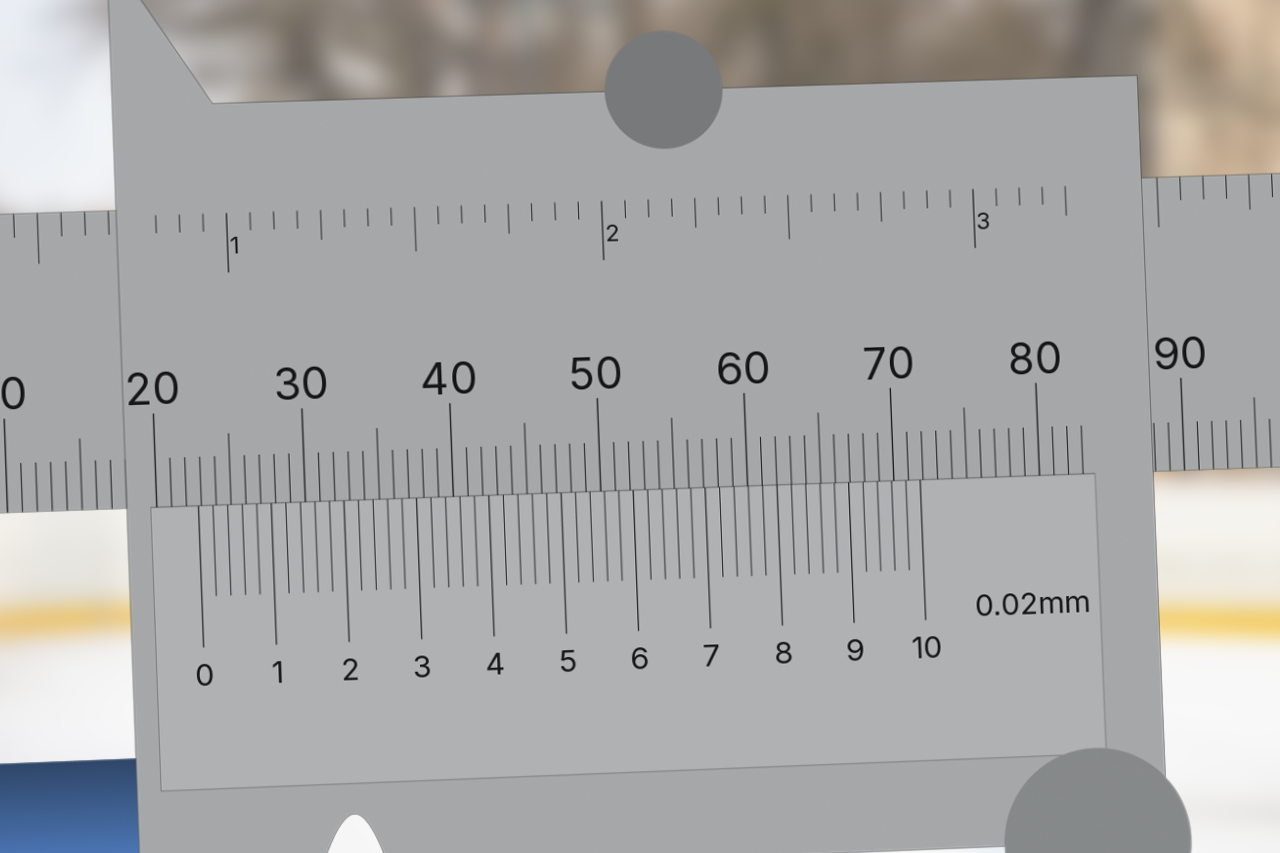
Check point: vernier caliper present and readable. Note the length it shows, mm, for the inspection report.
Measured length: 22.8 mm
